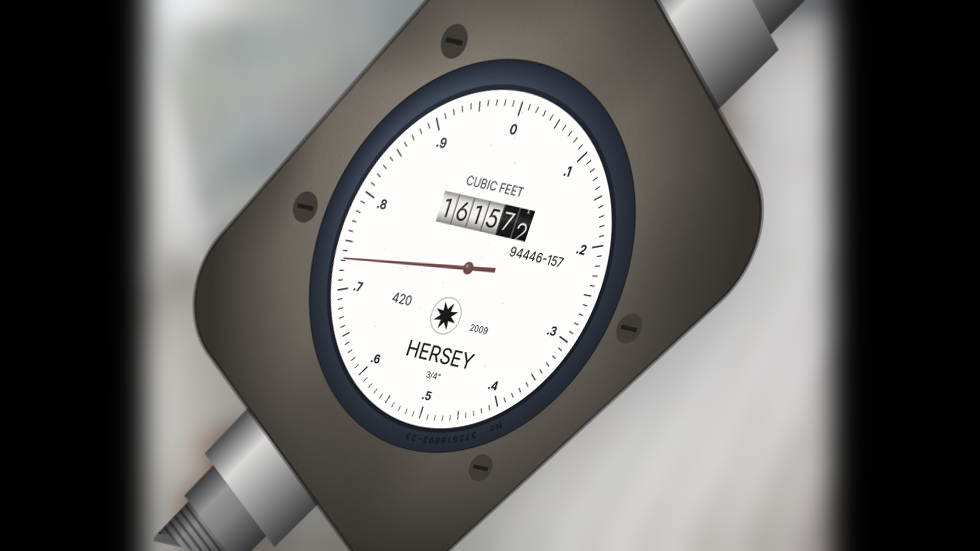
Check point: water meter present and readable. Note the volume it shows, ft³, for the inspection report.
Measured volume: 161571.73 ft³
